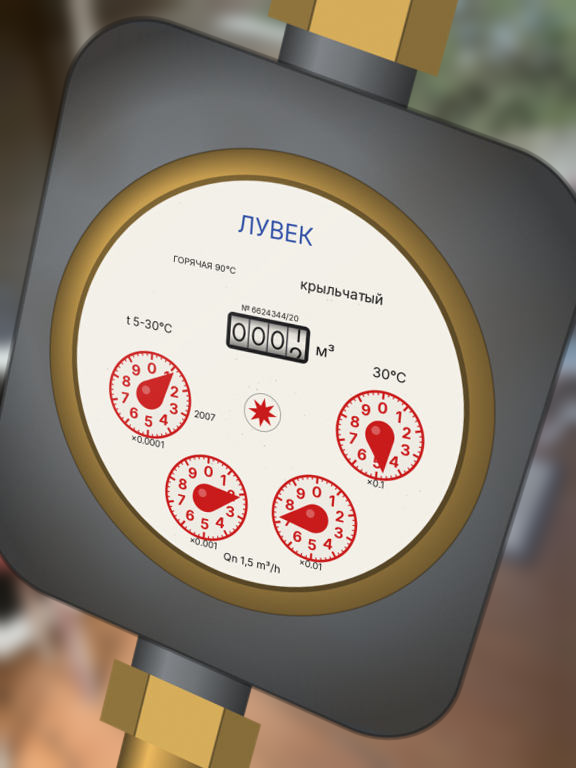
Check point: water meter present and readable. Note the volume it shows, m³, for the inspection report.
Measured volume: 1.4721 m³
